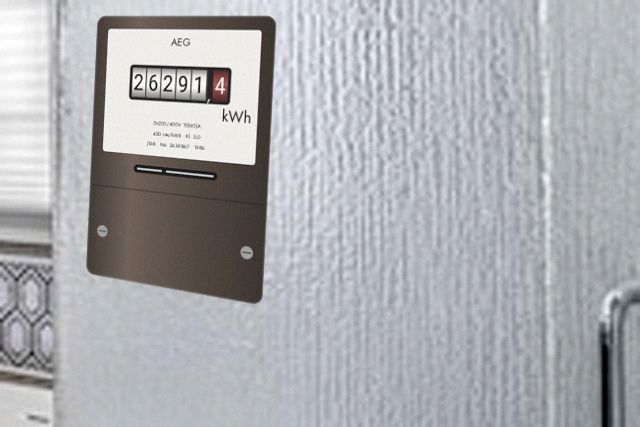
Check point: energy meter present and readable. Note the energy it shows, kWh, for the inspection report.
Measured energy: 26291.4 kWh
